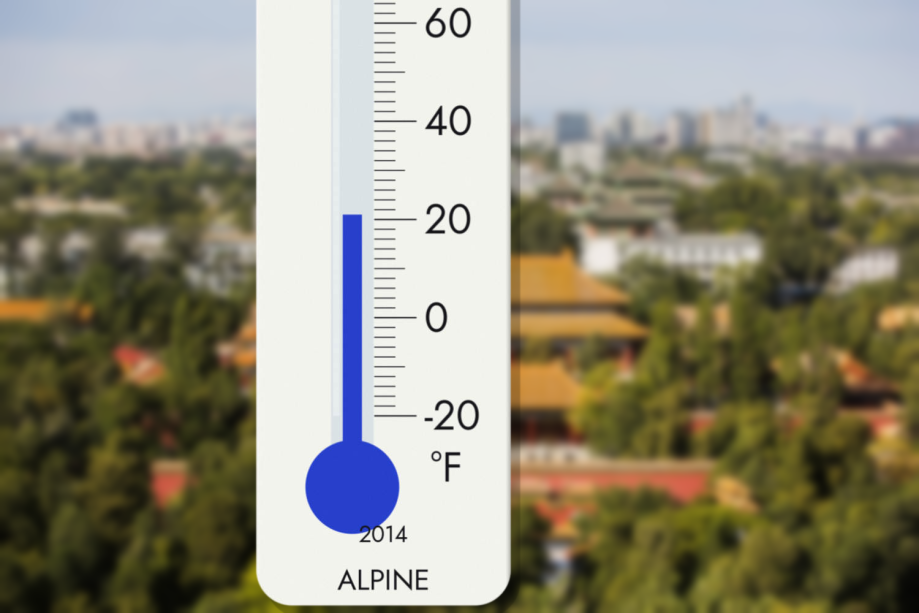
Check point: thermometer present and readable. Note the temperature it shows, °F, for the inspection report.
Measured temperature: 21 °F
